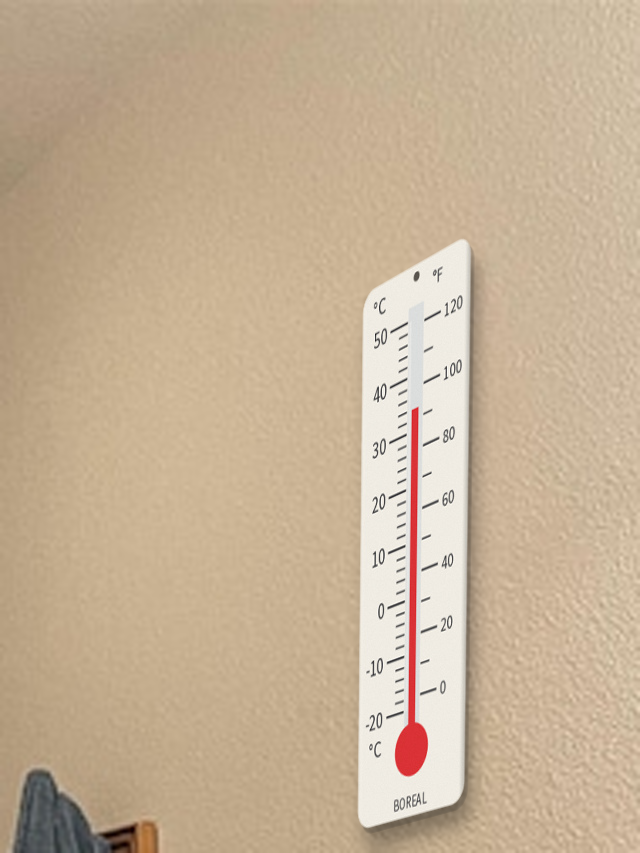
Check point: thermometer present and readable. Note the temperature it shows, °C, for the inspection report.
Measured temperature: 34 °C
